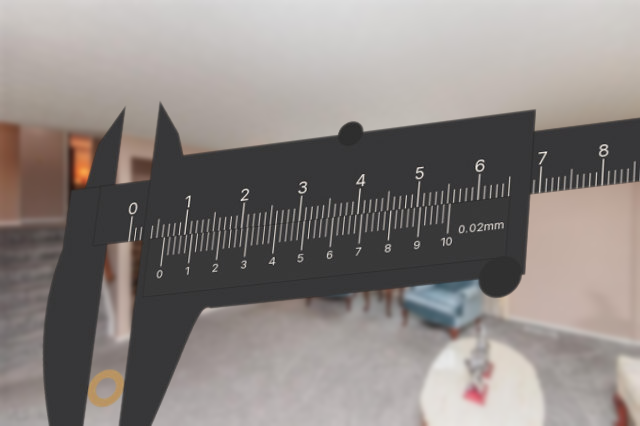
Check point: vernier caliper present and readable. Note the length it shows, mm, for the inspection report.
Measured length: 6.4 mm
